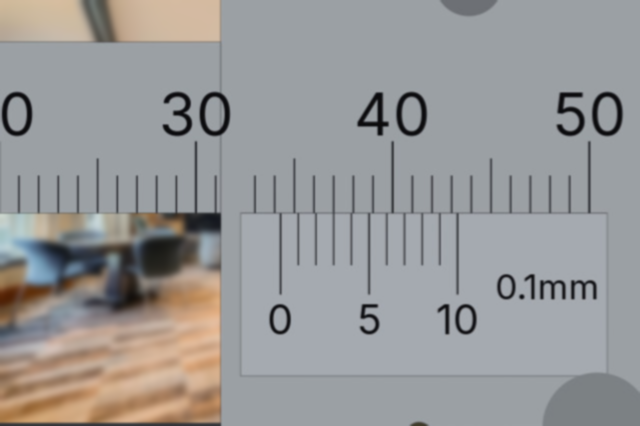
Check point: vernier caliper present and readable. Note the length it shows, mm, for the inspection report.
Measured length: 34.3 mm
